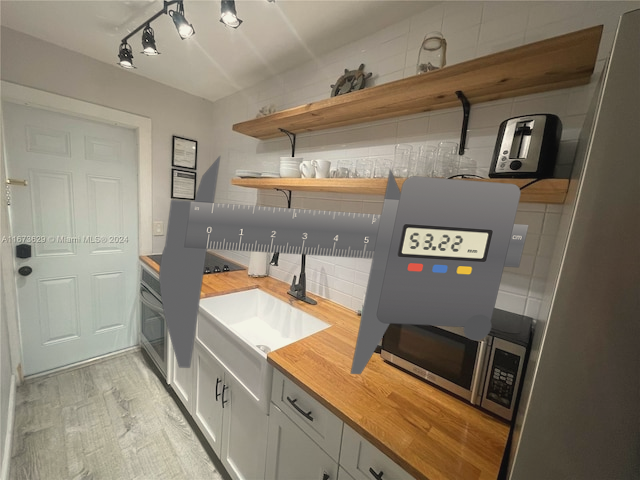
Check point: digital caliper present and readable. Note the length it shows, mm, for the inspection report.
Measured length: 53.22 mm
